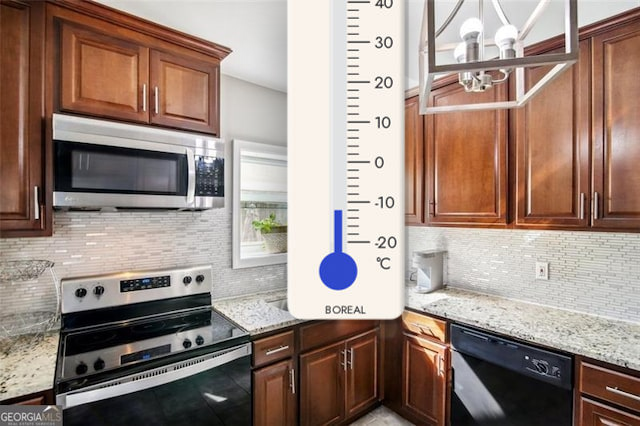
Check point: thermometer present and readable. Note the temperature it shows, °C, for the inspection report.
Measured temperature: -12 °C
